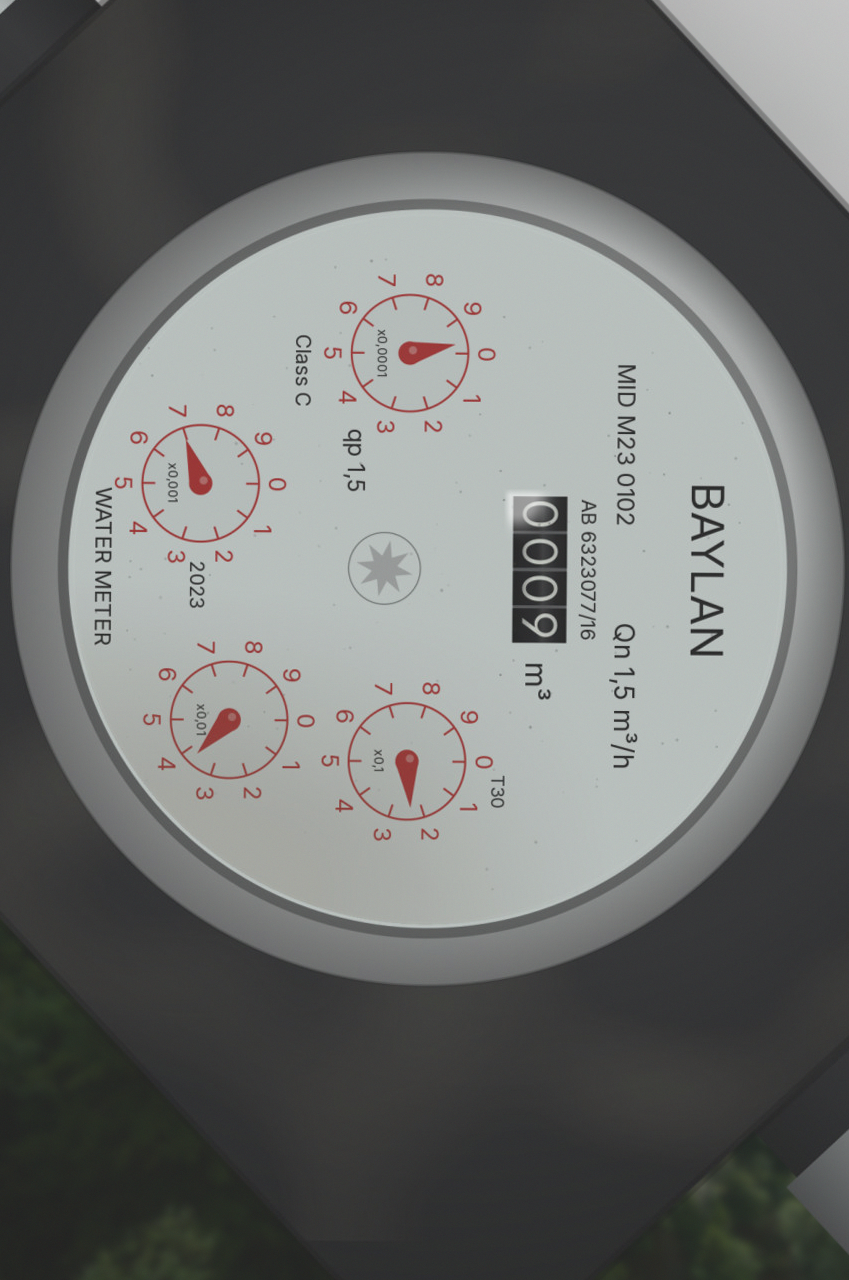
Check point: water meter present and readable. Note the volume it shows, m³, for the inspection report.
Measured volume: 9.2369 m³
